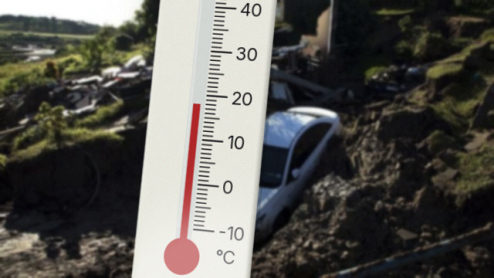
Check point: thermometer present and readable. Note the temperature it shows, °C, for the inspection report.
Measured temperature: 18 °C
